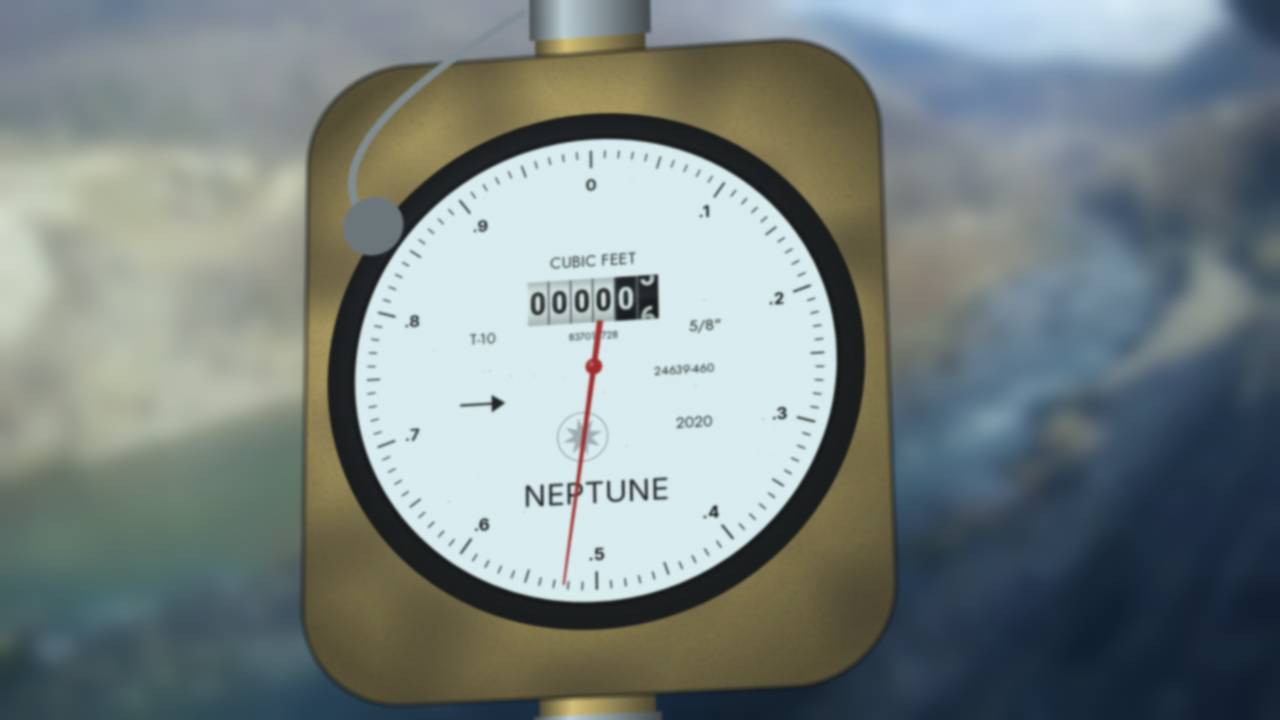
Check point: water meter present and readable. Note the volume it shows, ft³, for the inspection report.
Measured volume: 5.52 ft³
